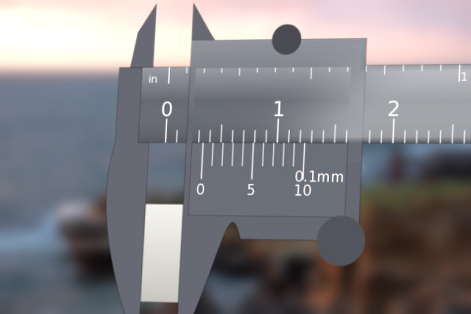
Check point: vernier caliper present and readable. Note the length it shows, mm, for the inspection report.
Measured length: 3.4 mm
